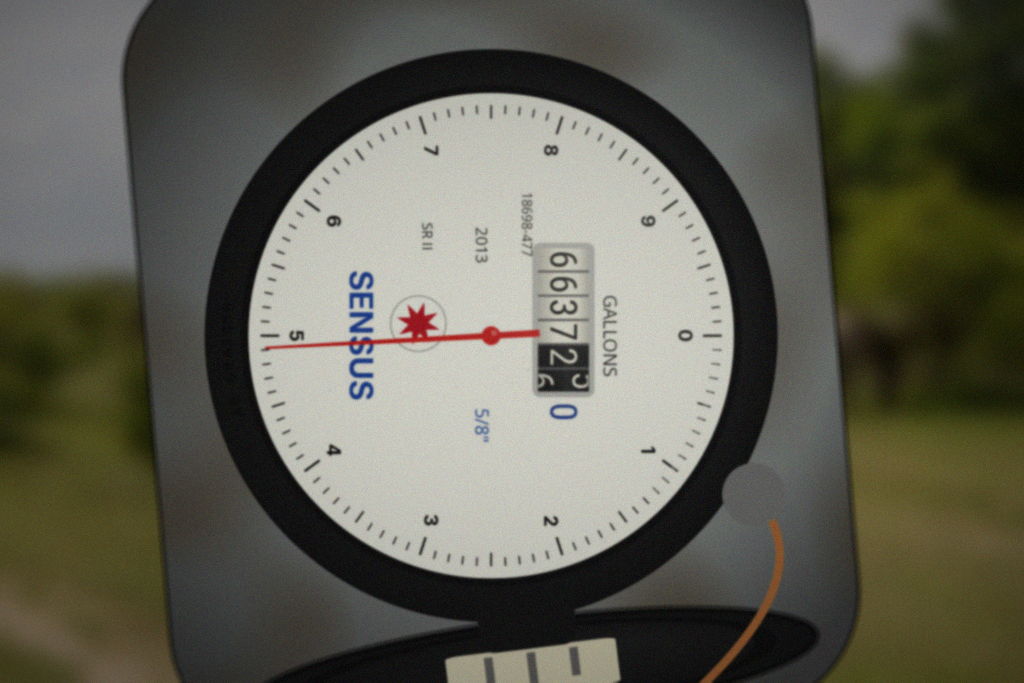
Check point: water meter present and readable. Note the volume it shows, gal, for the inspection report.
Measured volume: 6637254.9 gal
